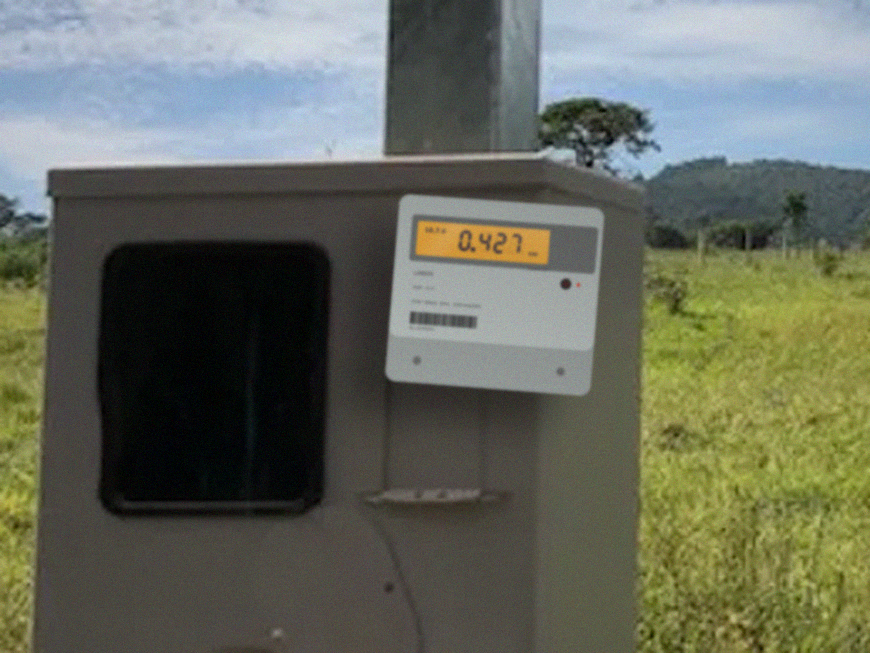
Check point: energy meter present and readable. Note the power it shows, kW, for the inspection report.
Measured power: 0.427 kW
